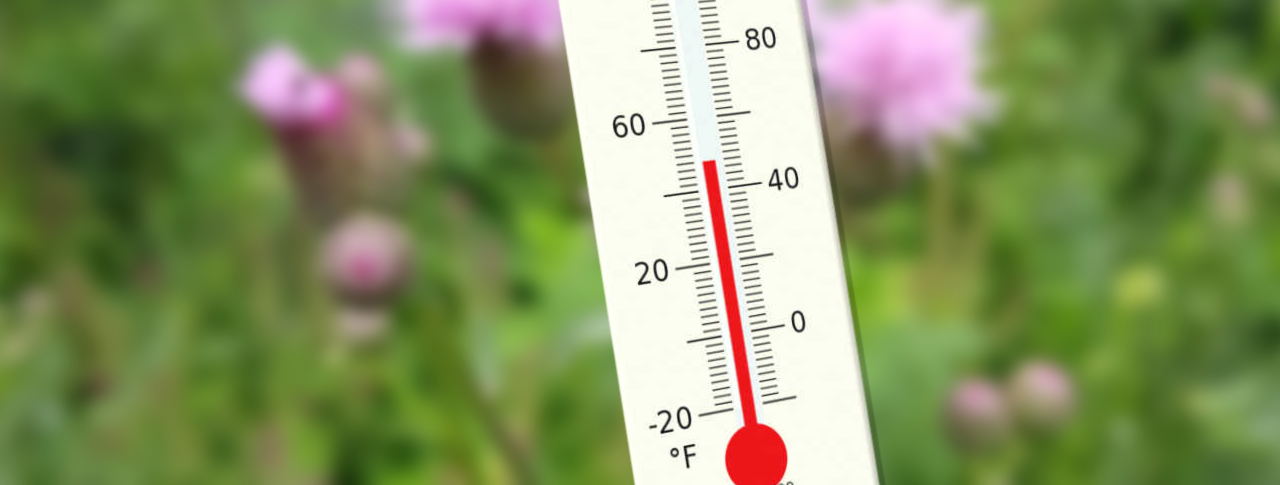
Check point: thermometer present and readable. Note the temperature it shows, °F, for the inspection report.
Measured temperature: 48 °F
